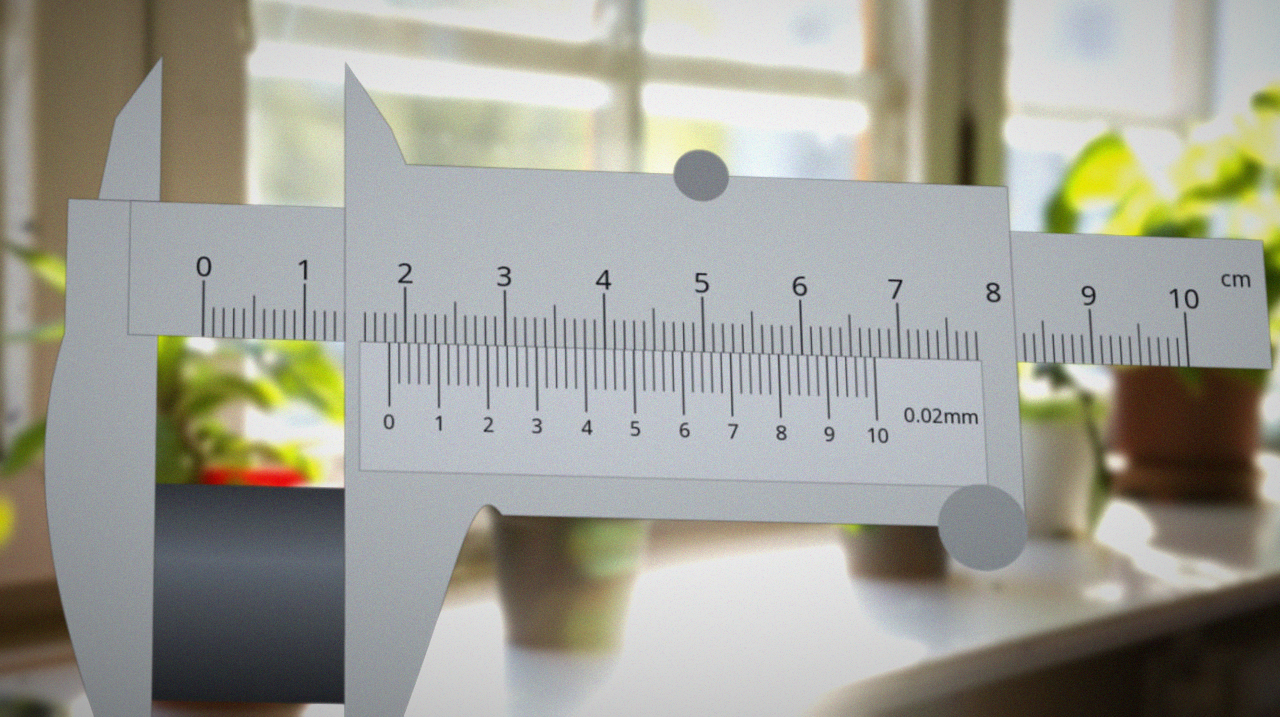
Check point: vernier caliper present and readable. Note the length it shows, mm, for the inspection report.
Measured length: 18.4 mm
